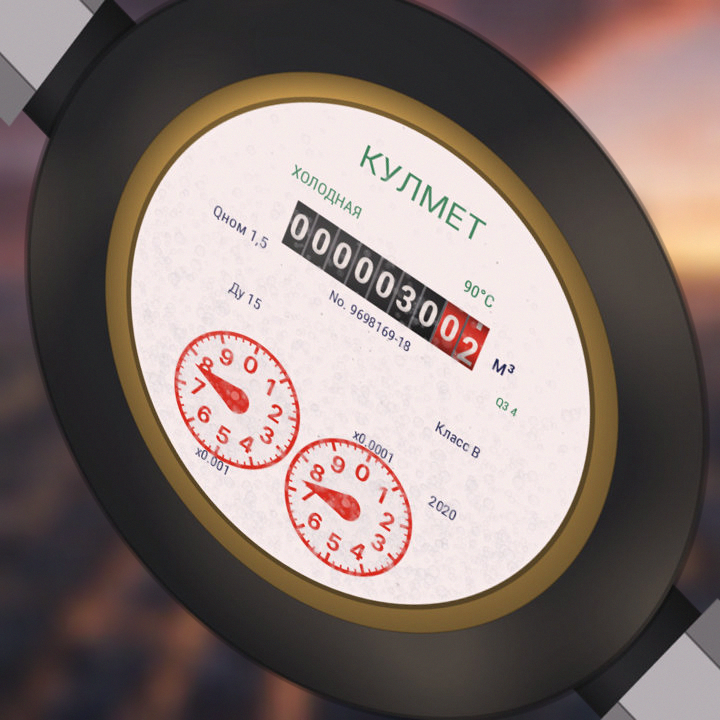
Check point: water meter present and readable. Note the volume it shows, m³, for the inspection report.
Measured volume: 30.0177 m³
